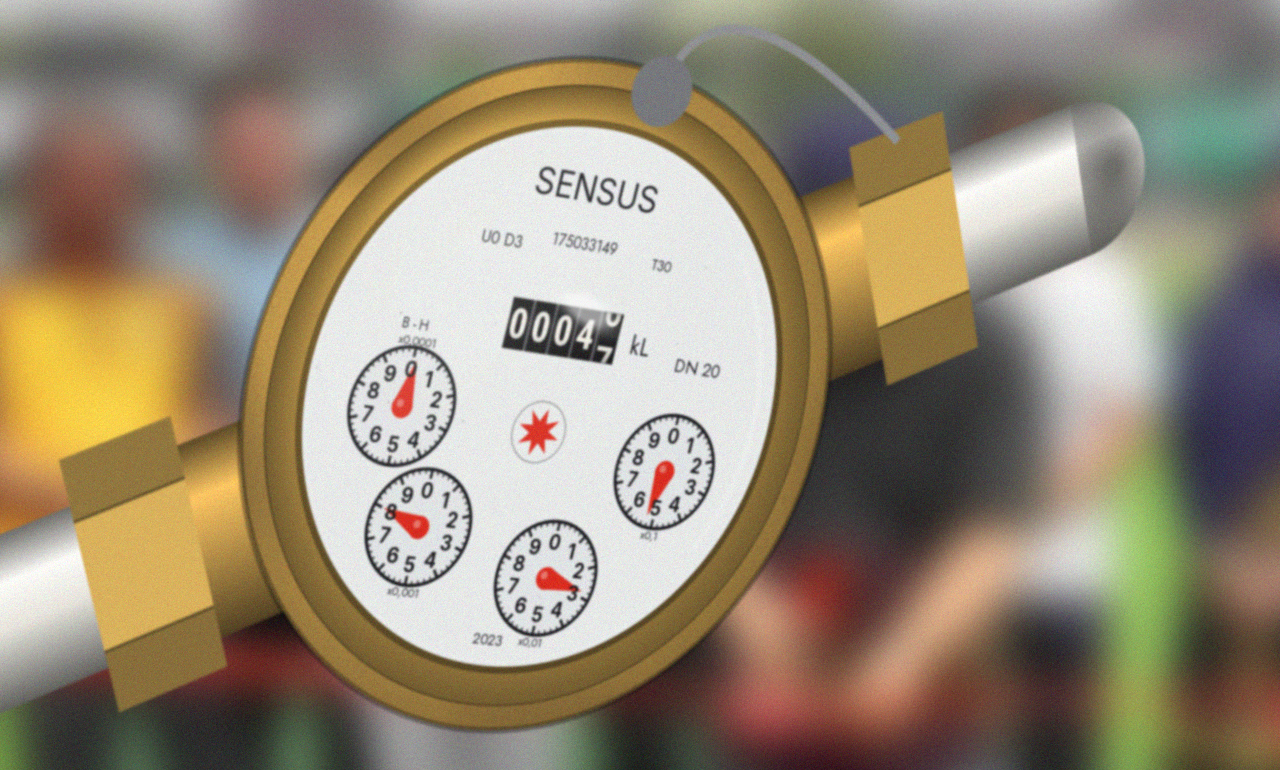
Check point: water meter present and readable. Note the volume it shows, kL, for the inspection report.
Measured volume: 46.5280 kL
